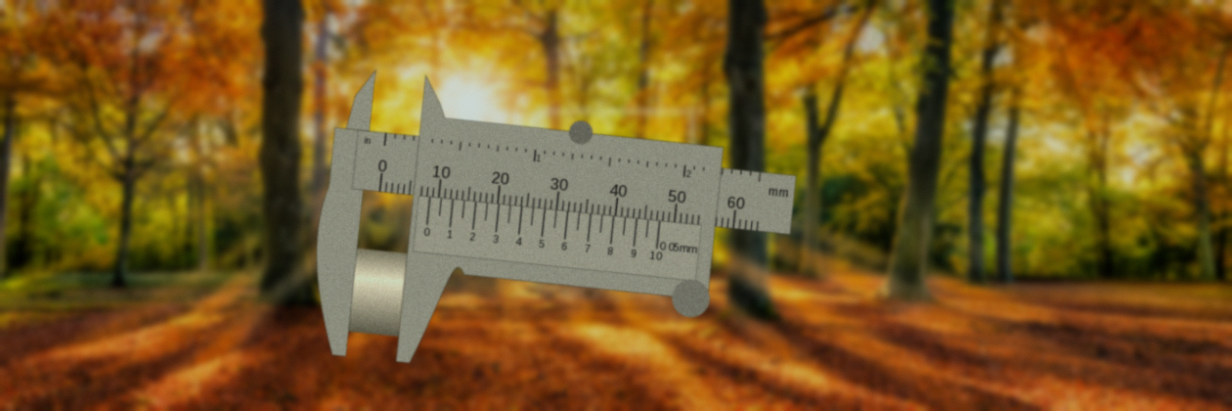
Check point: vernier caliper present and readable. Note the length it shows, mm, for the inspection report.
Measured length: 8.5 mm
